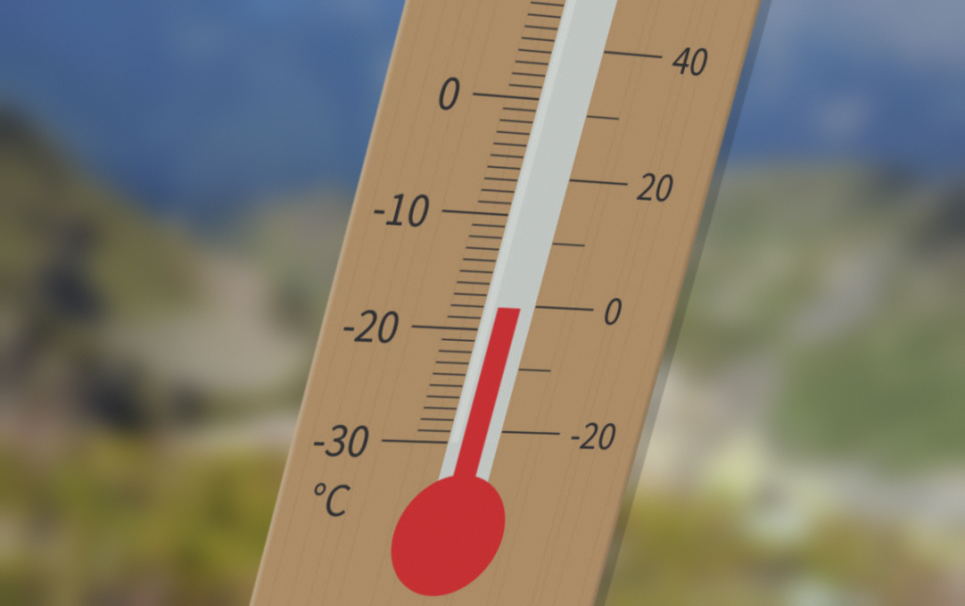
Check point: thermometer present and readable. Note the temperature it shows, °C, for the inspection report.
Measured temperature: -18 °C
